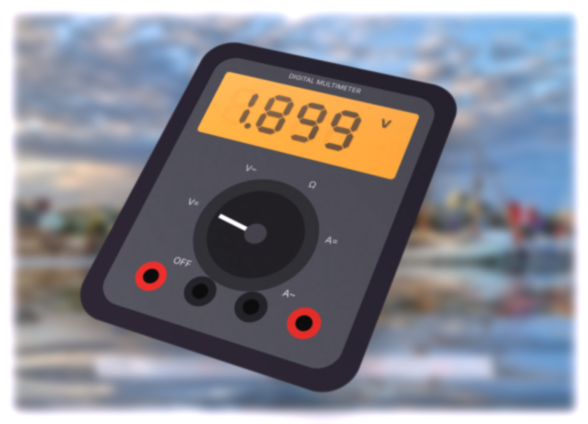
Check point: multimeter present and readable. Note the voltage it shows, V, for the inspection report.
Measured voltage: 1.899 V
